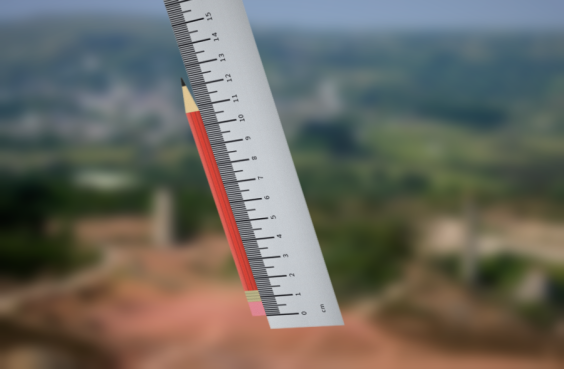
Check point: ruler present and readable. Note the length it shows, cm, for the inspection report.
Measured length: 12.5 cm
